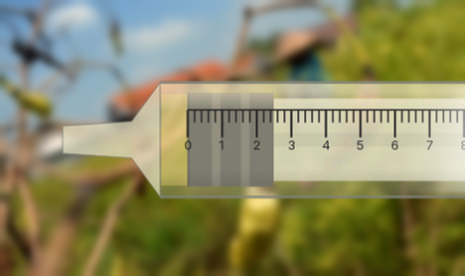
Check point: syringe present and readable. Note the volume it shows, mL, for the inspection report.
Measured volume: 0 mL
